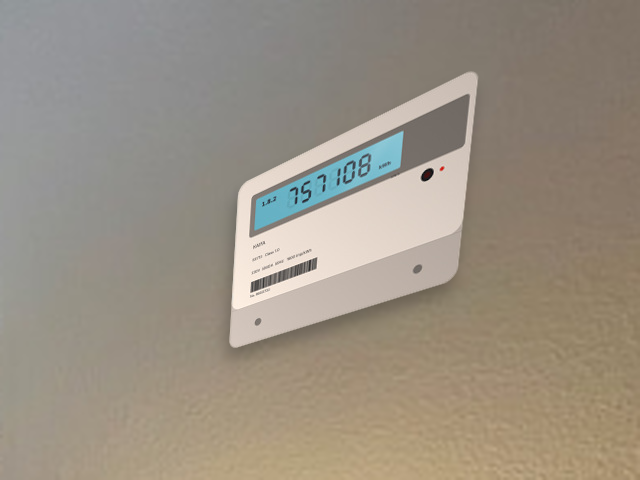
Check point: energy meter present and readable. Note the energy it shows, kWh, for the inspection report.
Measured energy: 757108 kWh
